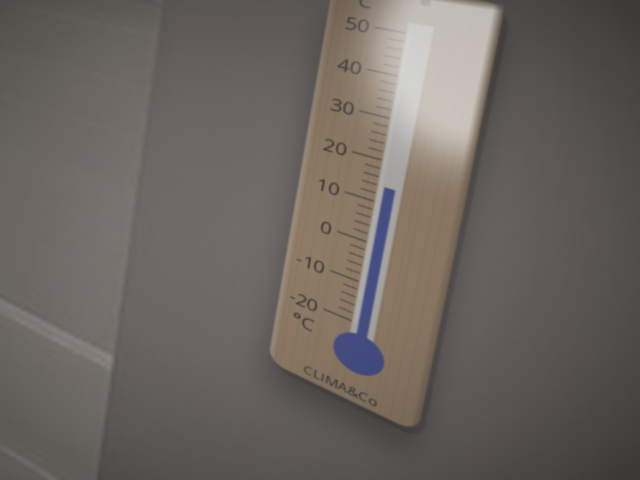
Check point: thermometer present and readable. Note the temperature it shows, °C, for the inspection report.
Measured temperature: 14 °C
